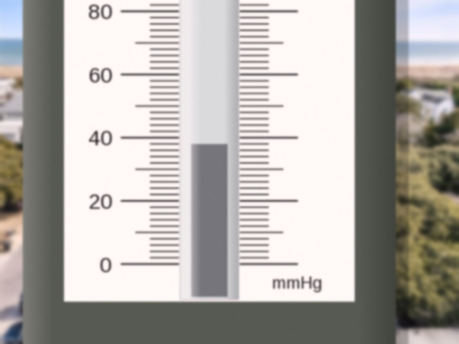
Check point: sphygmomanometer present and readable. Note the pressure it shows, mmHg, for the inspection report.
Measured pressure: 38 mmHg
